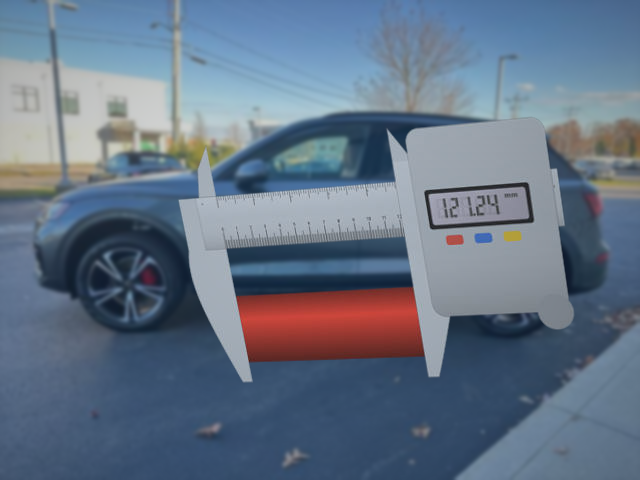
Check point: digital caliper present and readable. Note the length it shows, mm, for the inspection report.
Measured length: 121.24 mm
